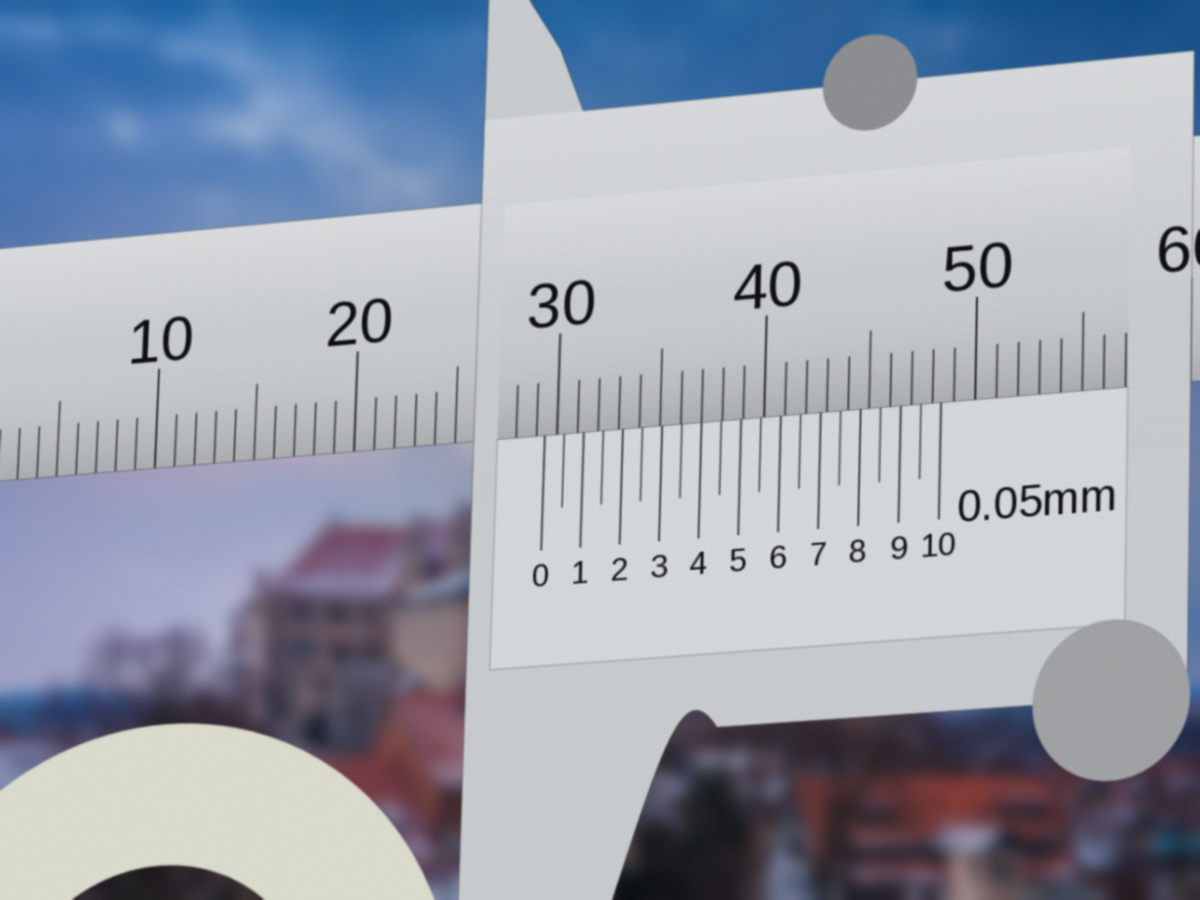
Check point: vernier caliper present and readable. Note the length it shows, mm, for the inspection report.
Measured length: 29.4 mm
